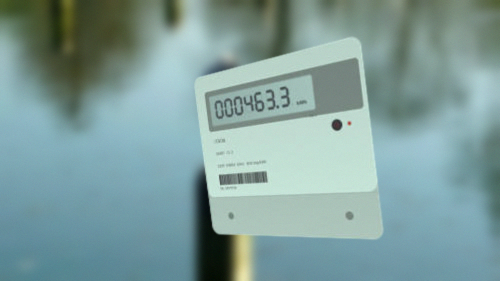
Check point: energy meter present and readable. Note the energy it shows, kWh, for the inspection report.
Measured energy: 463.3 kWh
